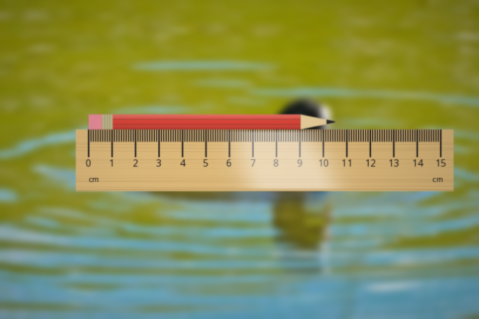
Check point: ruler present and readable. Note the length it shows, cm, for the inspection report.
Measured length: 10.5 cm
